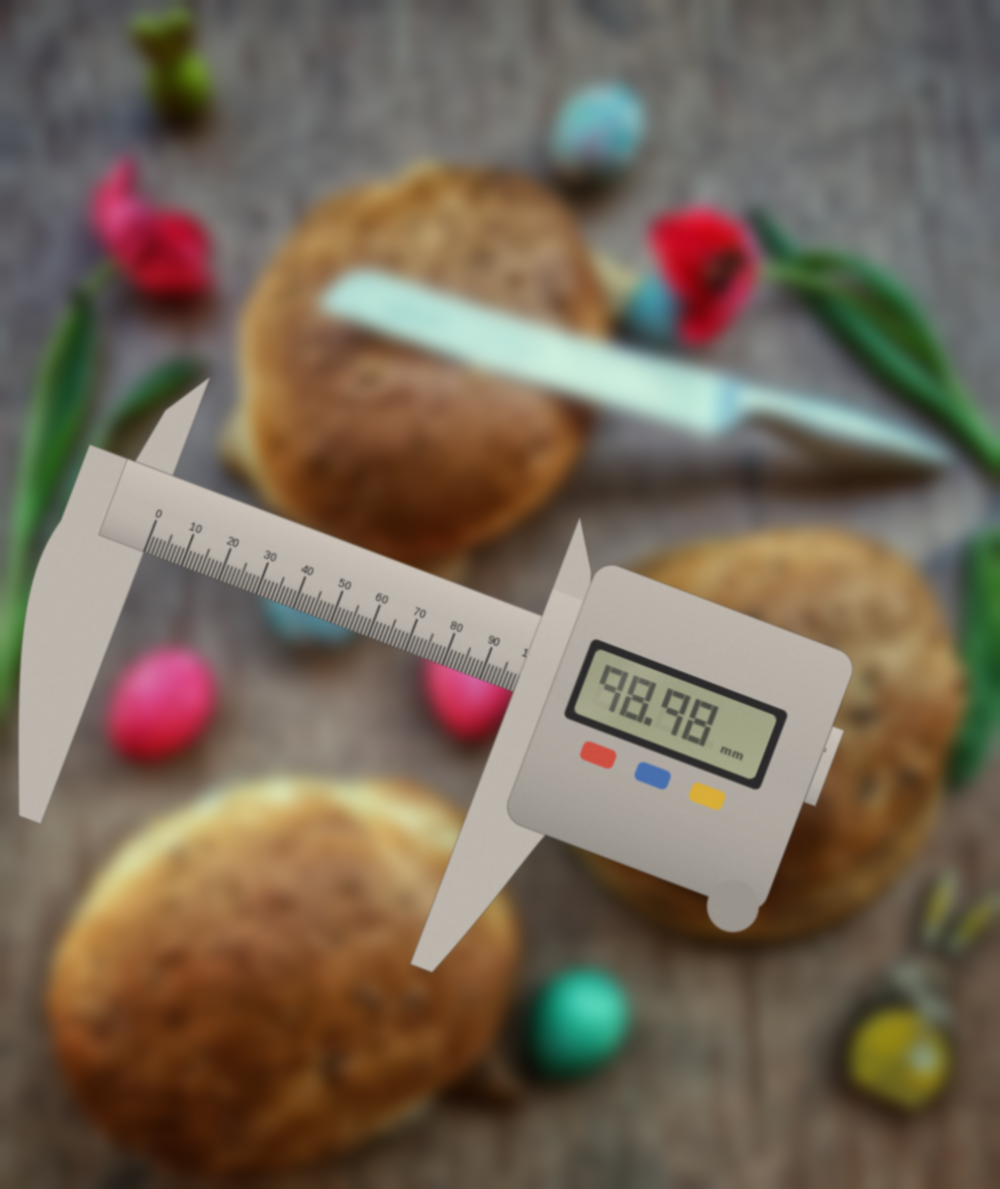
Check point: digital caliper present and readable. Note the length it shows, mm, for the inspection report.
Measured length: 98.98 mm
